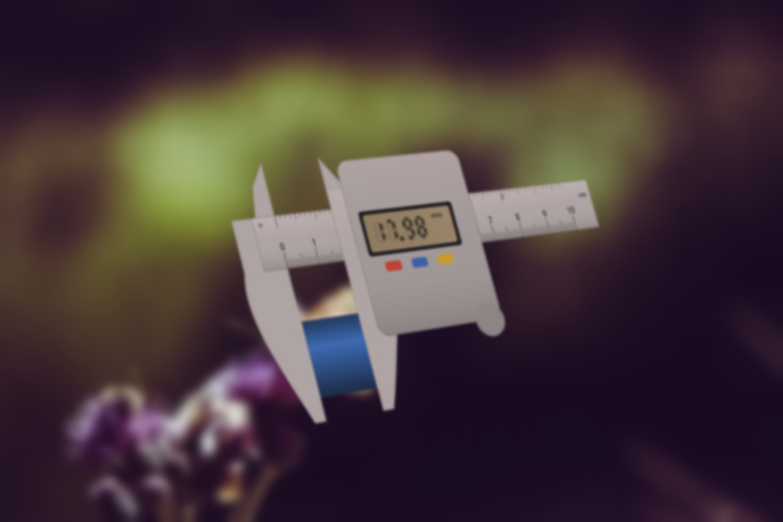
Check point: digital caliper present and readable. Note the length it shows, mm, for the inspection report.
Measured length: 17.98 mm
